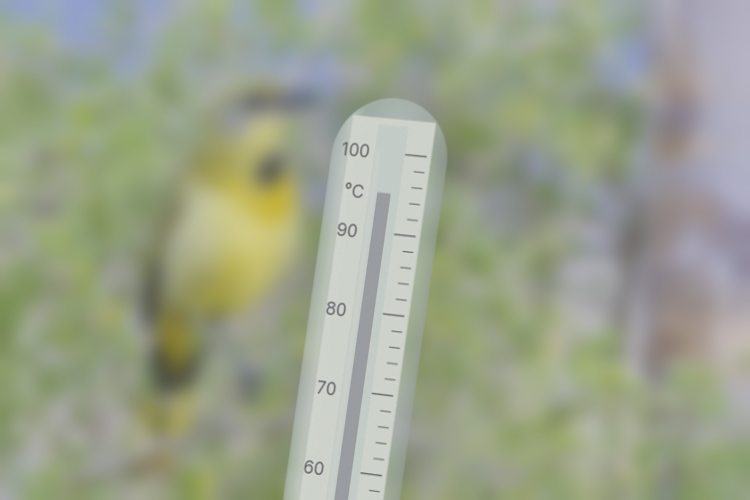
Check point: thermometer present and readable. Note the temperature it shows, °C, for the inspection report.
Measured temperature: 95 °C
